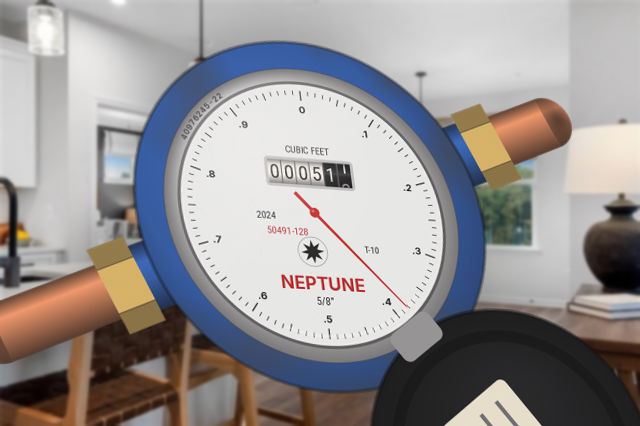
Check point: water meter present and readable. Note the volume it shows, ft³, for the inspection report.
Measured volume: 511.38 ft³
